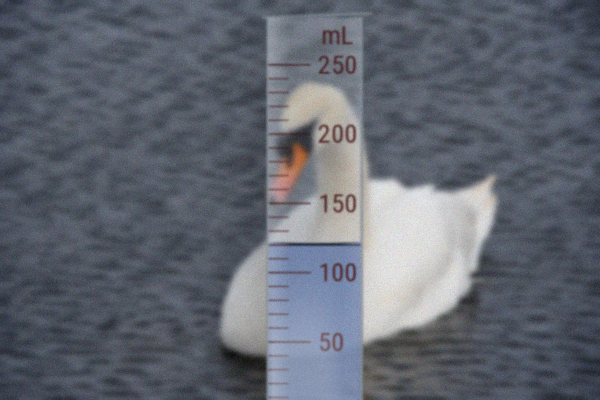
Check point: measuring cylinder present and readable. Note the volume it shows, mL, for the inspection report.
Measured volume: 120 mL
